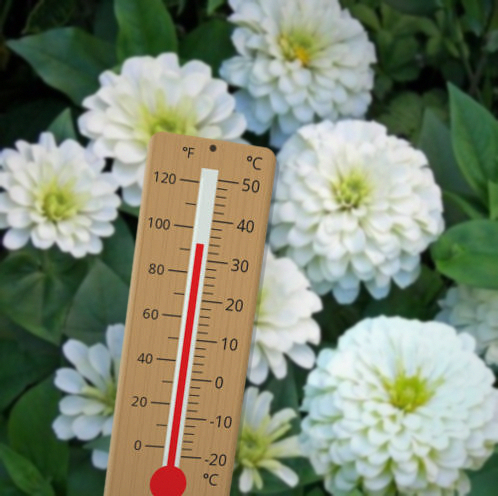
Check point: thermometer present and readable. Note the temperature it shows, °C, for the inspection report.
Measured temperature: 34 °C
